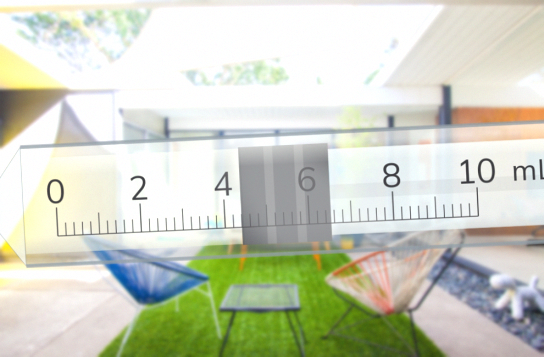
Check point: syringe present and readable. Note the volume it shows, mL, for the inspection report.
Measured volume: 4.4 mL
